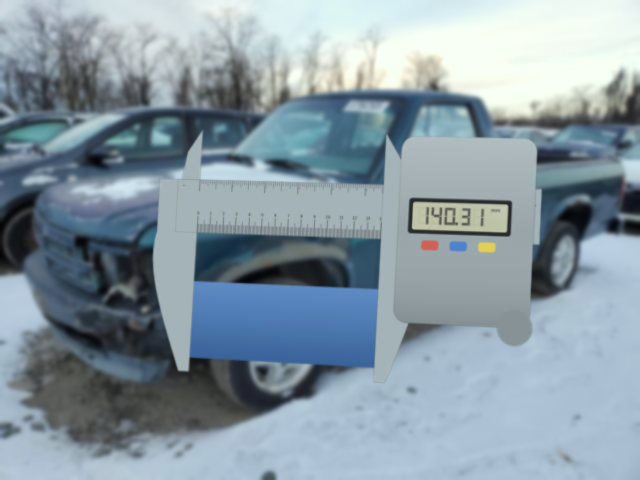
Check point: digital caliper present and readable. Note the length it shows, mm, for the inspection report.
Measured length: 140.31 mm
